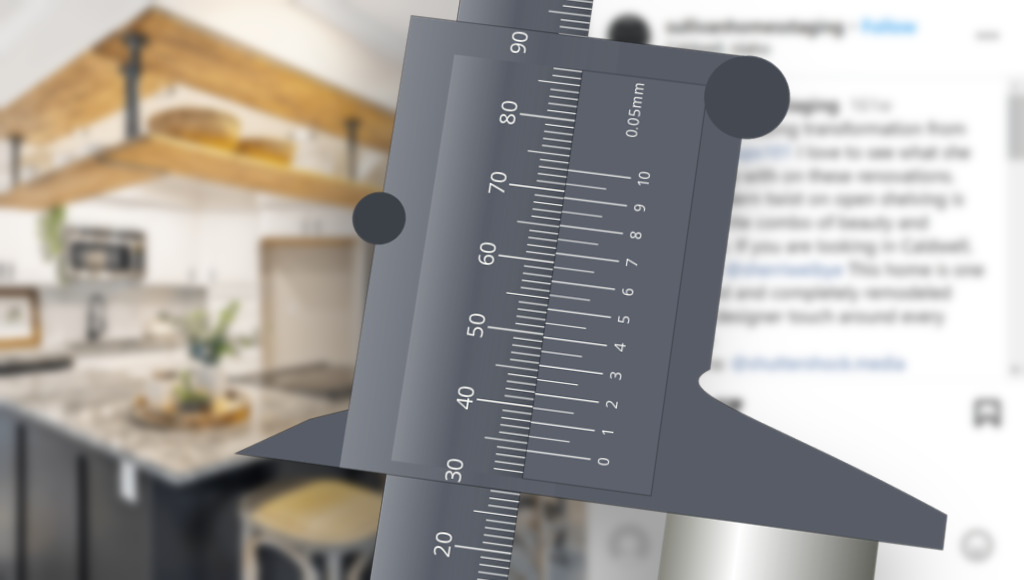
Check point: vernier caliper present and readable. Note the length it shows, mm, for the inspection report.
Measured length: 34.0 mm
